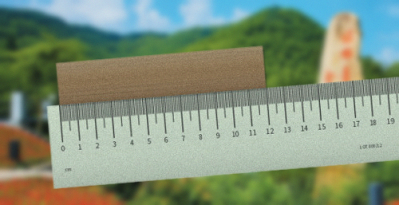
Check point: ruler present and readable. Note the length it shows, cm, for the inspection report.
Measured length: 12 cm
